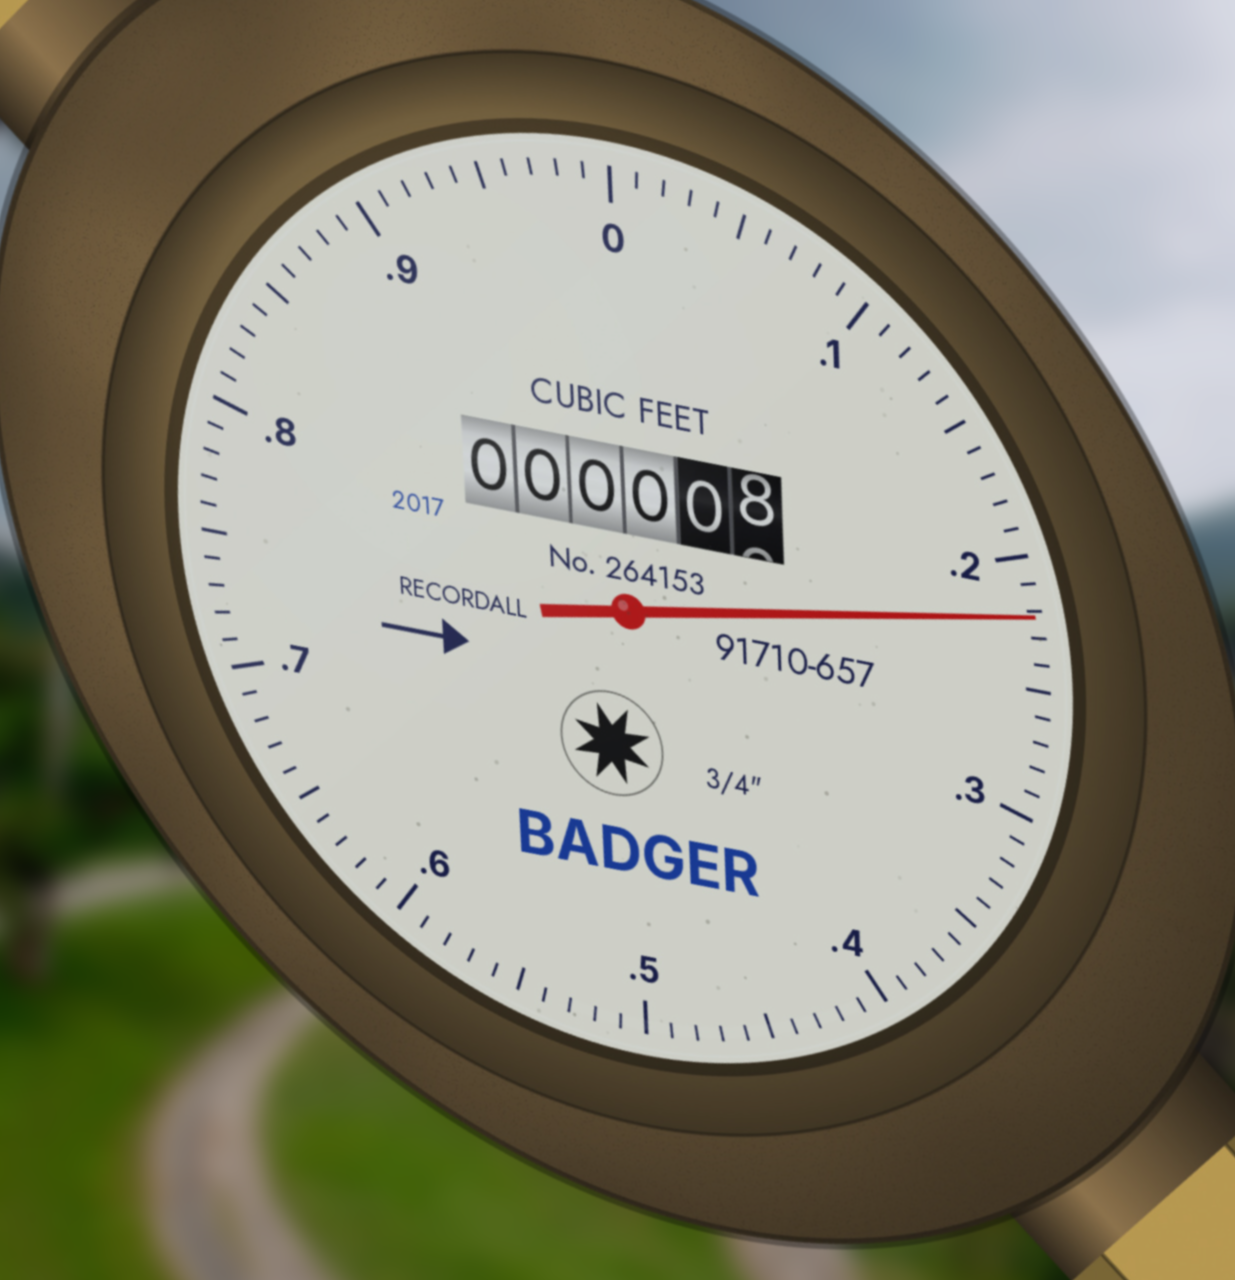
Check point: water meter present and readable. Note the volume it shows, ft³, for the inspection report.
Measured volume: 8.22 ft³
